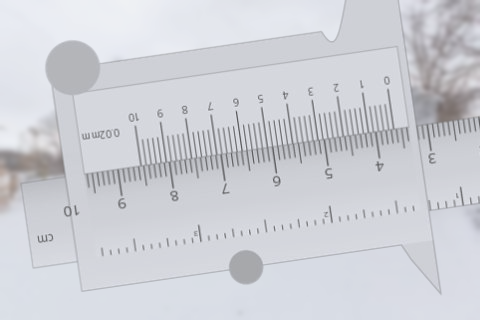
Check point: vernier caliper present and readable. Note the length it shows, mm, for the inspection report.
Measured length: 36.5 mm
